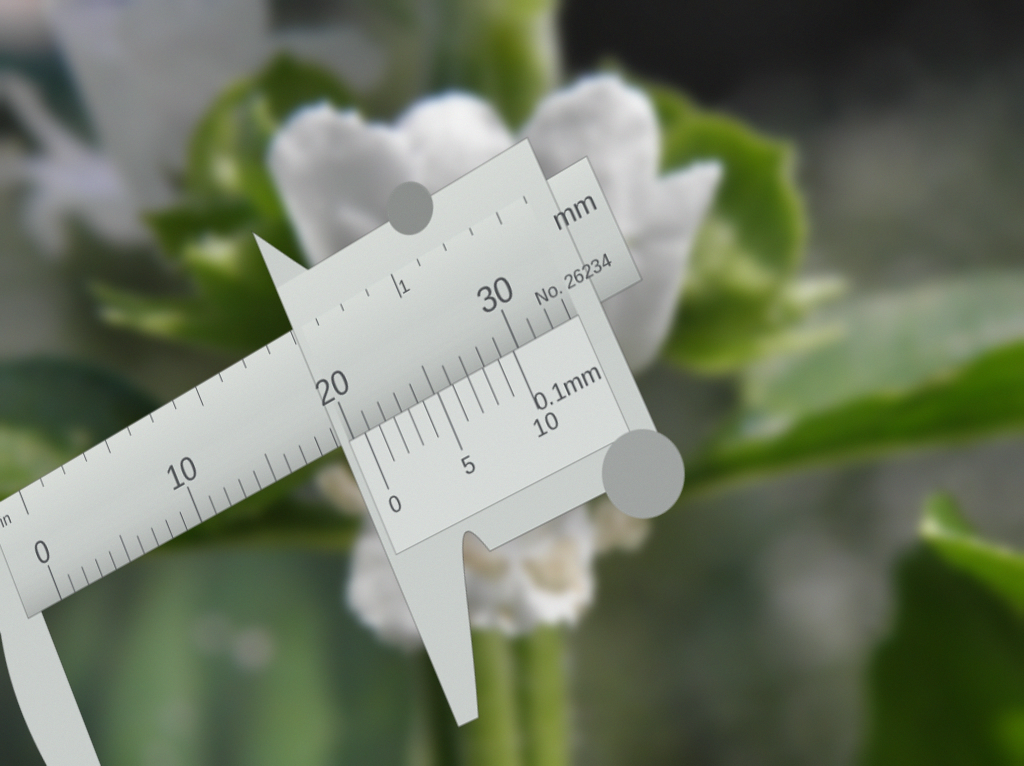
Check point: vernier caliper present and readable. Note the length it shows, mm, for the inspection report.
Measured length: 20.7 mm
